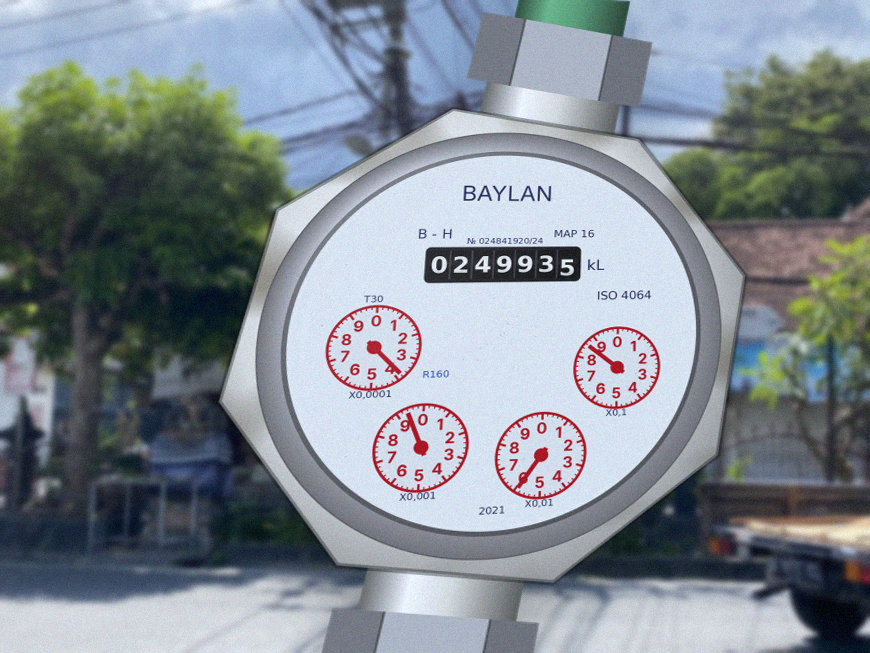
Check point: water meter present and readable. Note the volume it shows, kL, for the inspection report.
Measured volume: 249934.8593 kL
